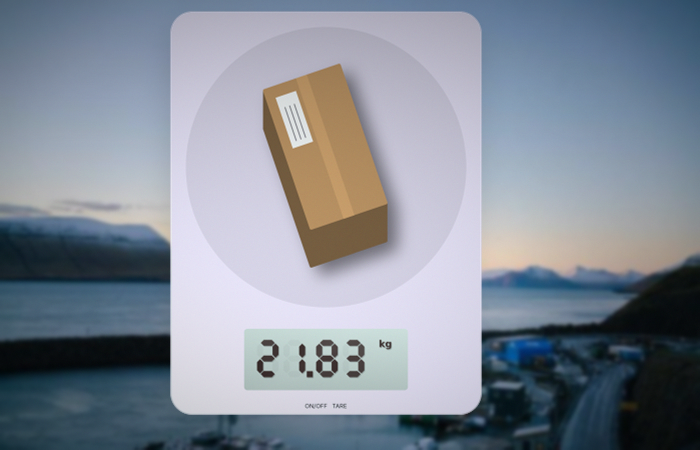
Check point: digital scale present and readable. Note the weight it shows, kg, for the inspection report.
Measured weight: 21.83 kg
